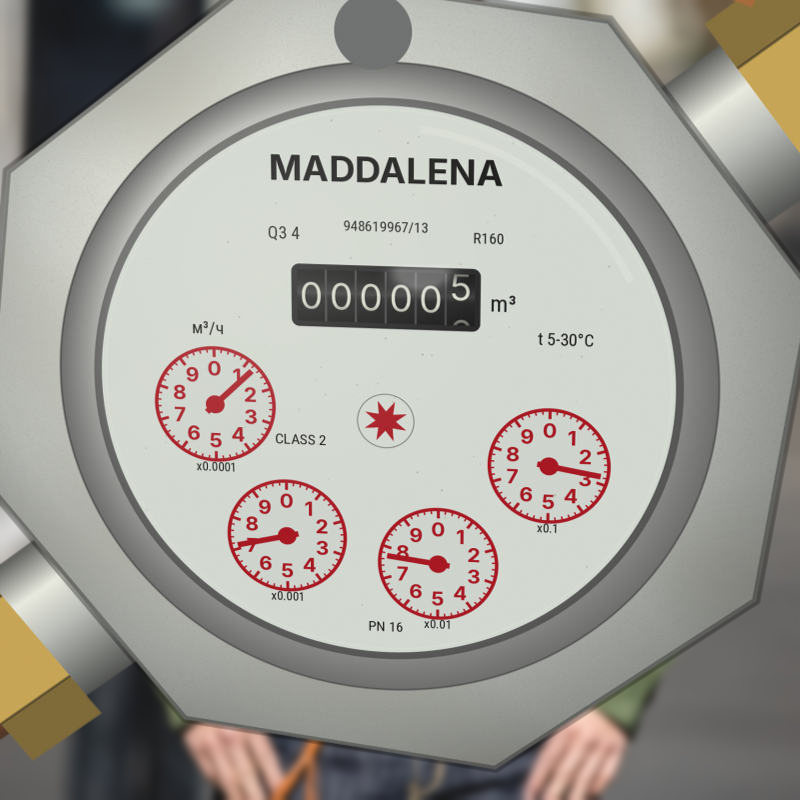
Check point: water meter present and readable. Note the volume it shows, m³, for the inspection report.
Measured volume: 5.2771 m³
